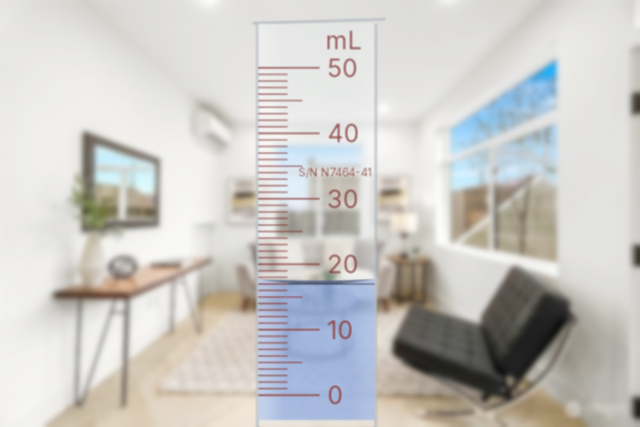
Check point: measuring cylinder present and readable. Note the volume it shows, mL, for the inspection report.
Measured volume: 17 mL
